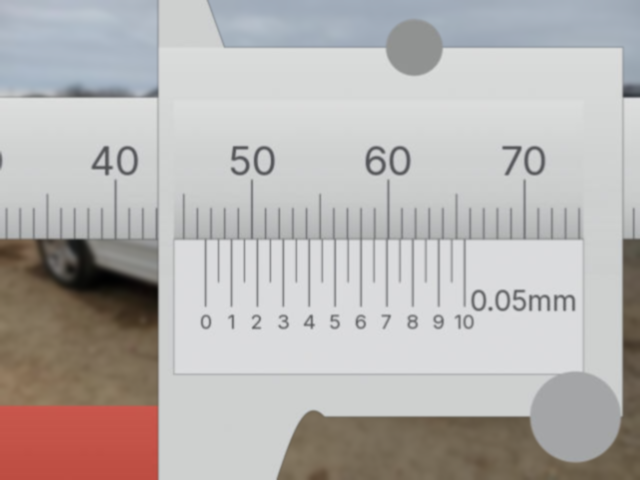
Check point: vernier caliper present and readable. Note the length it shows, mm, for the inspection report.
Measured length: 46.6 mm
